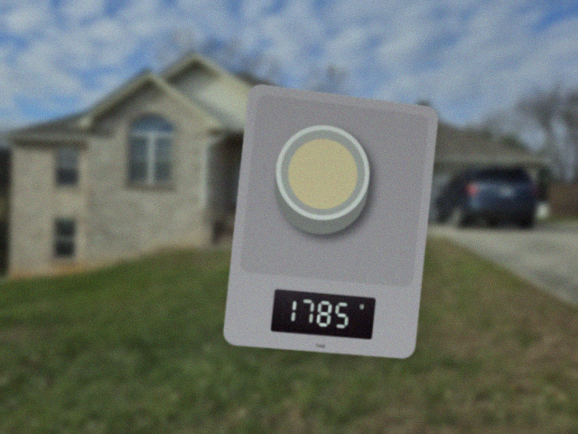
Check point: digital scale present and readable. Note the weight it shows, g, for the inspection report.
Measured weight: 1785 g
